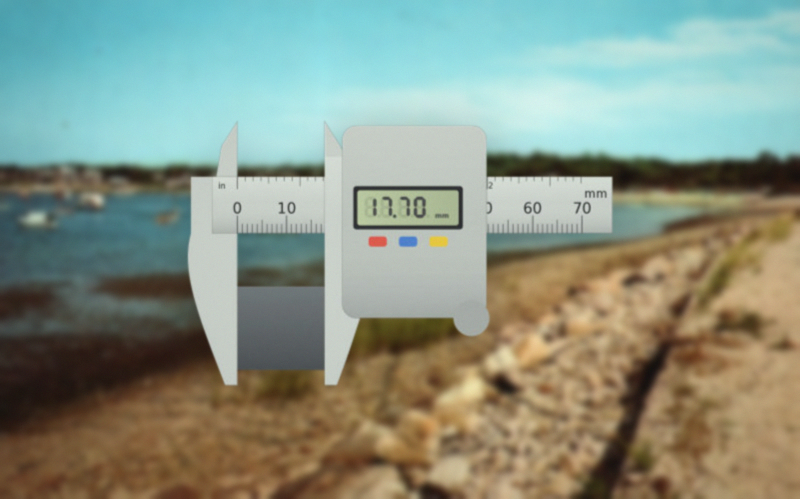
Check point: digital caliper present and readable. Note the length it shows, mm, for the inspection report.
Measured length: 17.70 mm
